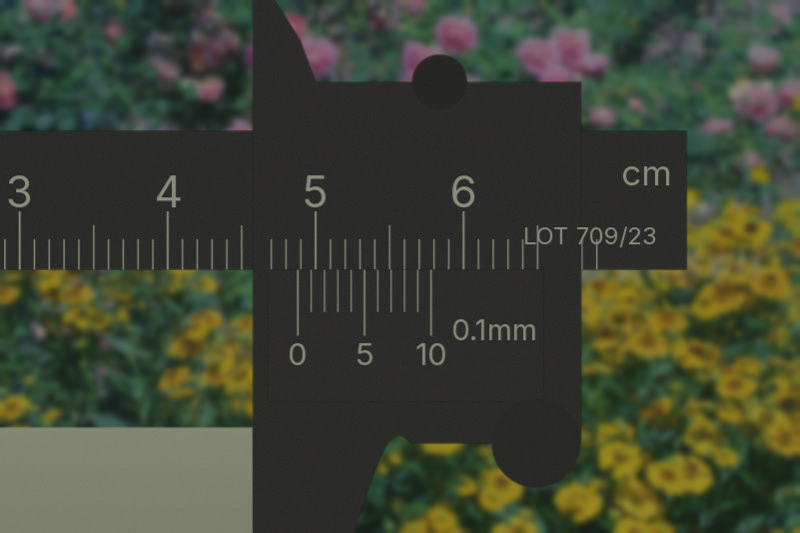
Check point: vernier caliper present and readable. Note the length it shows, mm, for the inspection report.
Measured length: 48.8 mm
